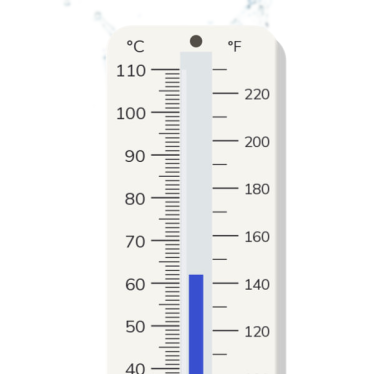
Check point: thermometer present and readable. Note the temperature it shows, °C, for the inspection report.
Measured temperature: 62 °C
